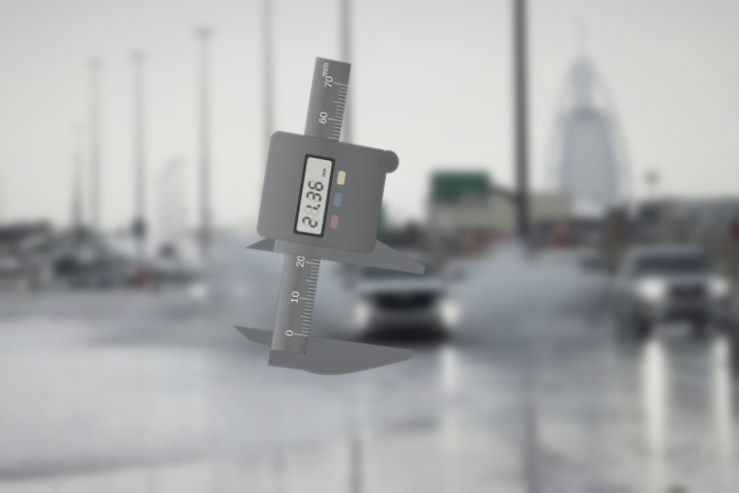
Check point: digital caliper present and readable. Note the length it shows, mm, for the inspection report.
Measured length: 21.36 mm
